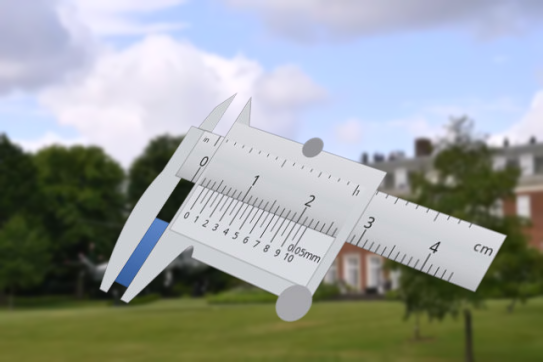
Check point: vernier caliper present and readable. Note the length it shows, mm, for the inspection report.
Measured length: 2.8 mm
